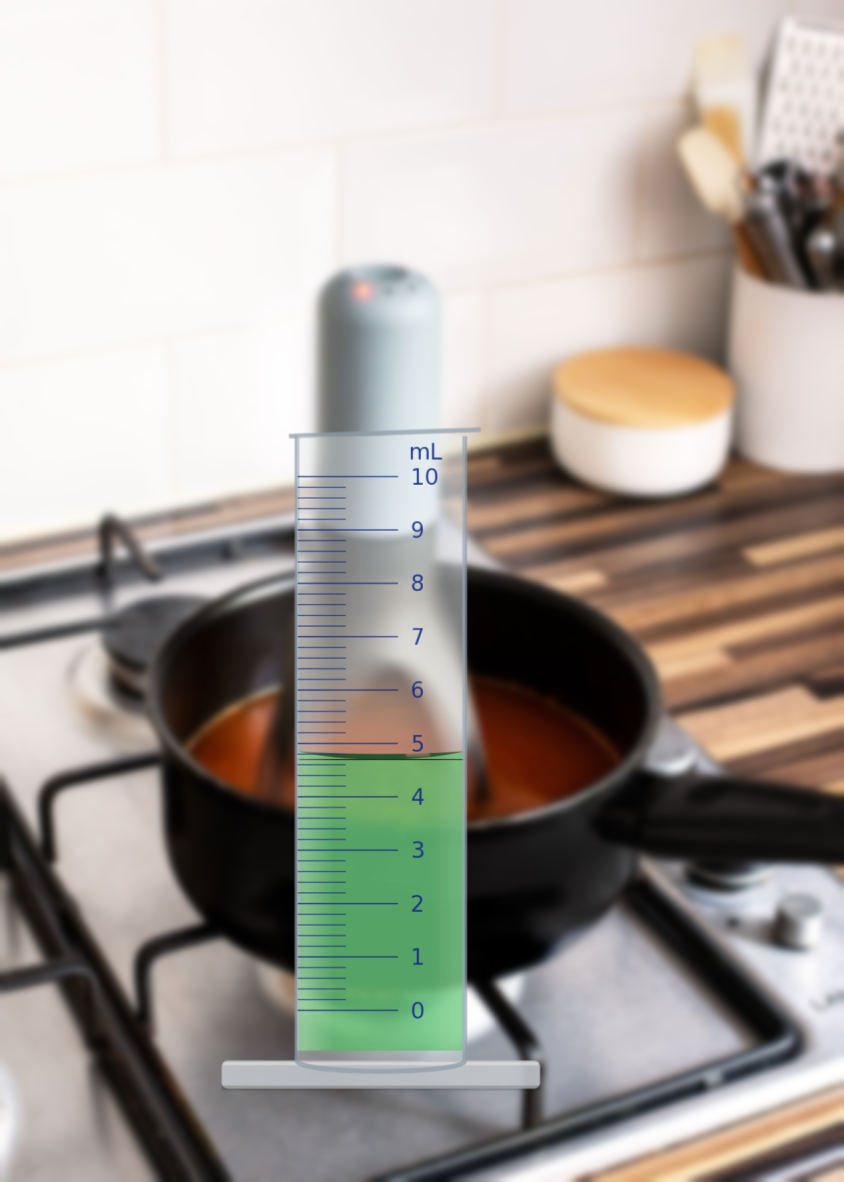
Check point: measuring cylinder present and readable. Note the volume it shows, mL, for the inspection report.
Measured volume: 4.7 mL
